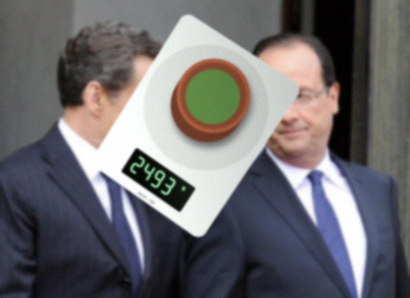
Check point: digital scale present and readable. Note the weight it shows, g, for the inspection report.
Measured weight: 2493 g
